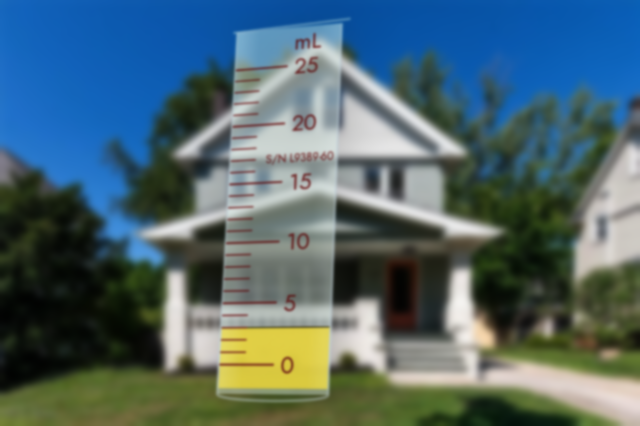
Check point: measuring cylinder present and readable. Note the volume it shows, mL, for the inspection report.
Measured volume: 3 mL
